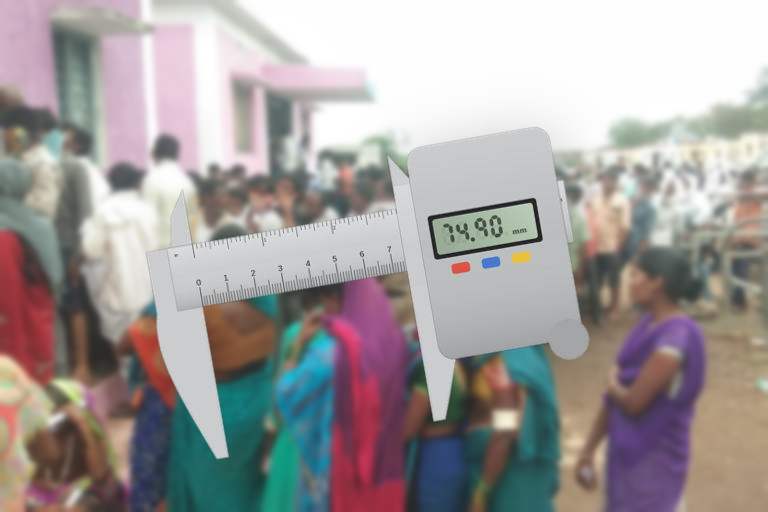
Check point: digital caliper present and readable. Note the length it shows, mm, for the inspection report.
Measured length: 74.90 mm
